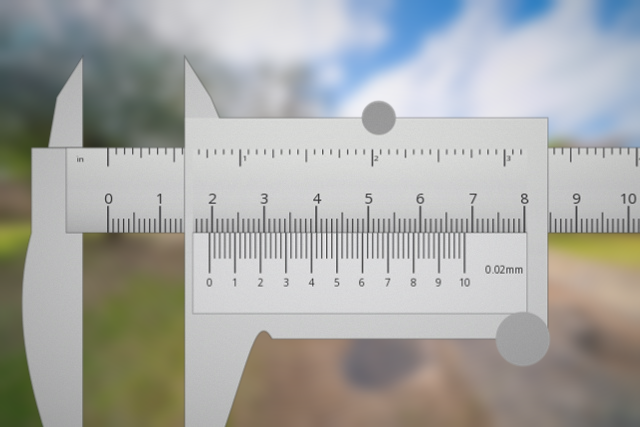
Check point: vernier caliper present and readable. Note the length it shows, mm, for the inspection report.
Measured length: 19.5 mm
